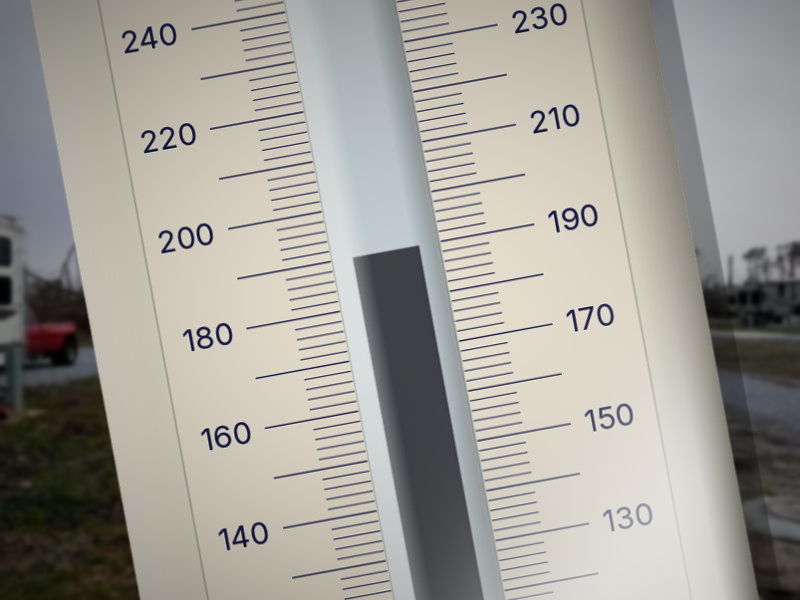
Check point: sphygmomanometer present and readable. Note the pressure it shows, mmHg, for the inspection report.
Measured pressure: 190 mmHg
